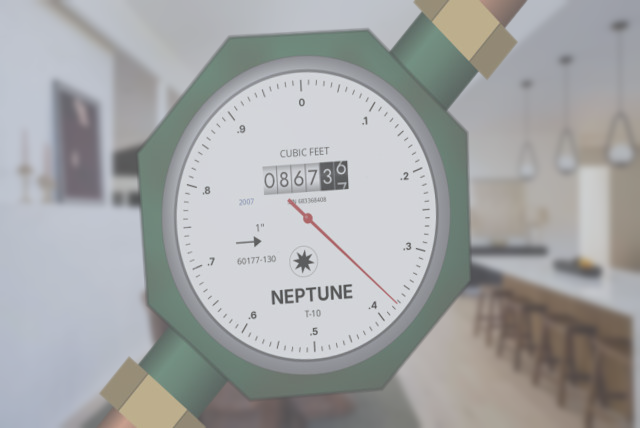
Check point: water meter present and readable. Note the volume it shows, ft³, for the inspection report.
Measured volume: 86736.37 ft³
